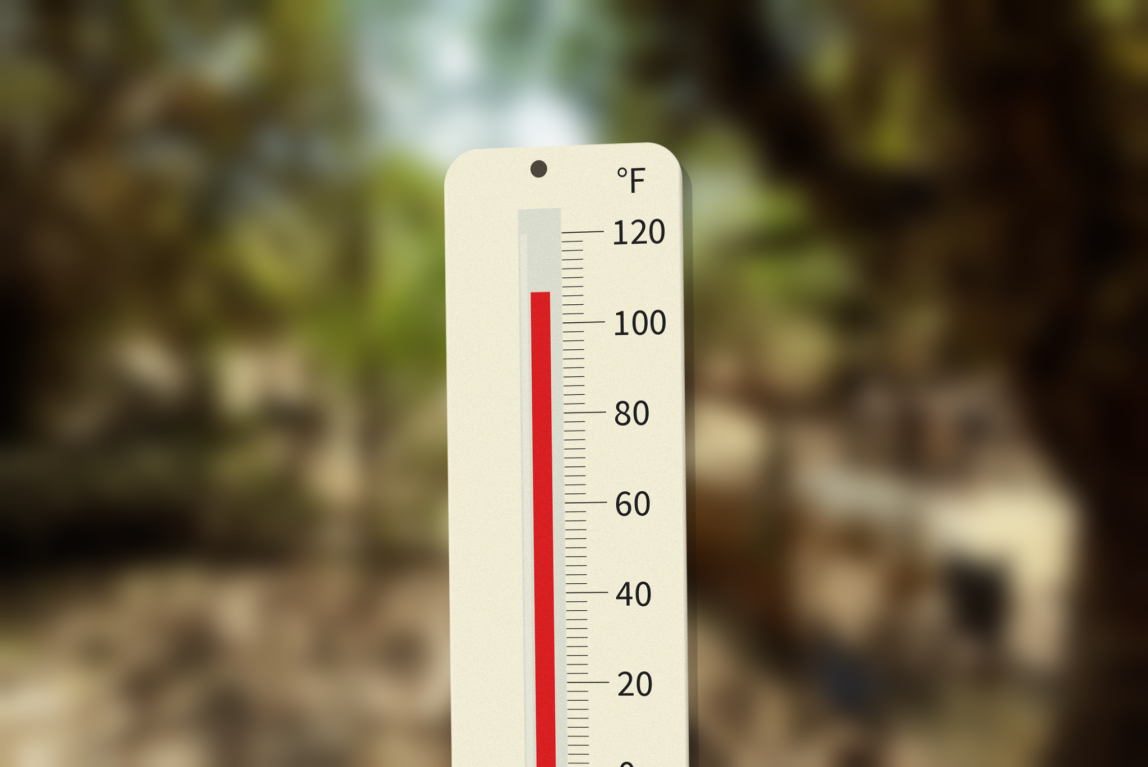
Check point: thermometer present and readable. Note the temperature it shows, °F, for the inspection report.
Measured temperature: 107 °F
